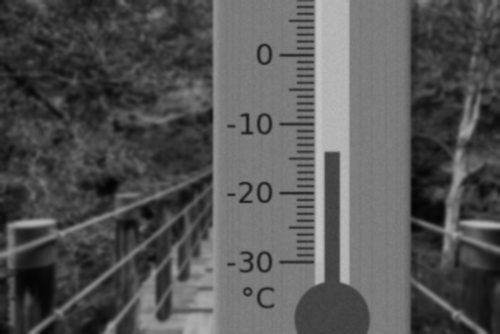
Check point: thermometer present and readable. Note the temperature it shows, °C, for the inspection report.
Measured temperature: -14 °C
